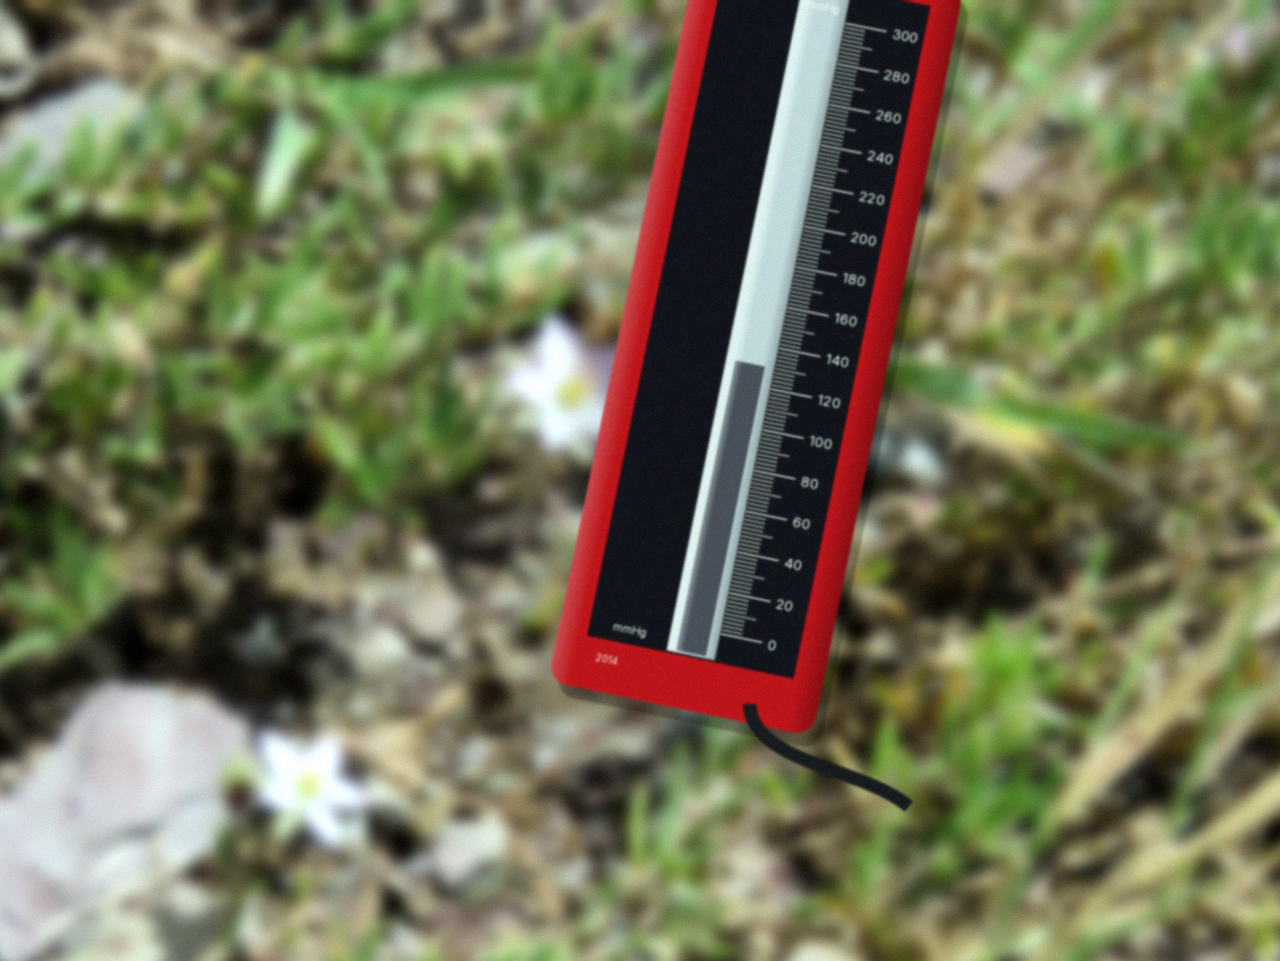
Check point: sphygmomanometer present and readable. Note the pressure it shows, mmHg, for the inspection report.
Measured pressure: 130 mmHg
